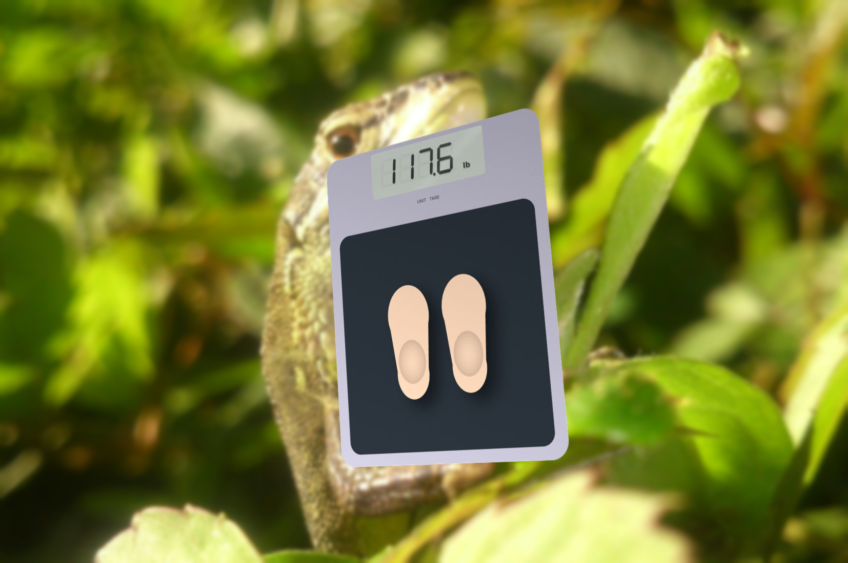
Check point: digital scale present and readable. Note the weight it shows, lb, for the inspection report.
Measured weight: 117.6 lb
